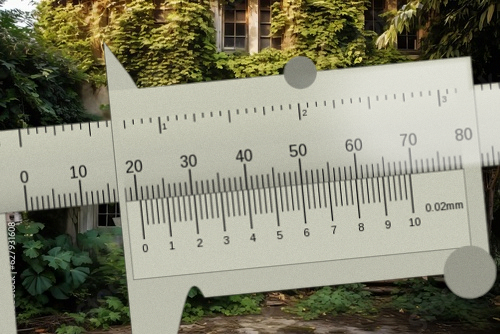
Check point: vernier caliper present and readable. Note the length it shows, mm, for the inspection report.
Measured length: 20.6 mm
